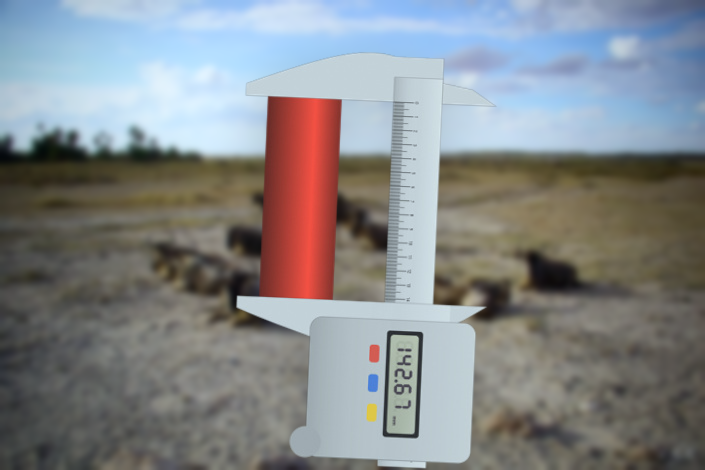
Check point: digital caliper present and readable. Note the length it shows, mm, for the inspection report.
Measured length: 142.67 mm
